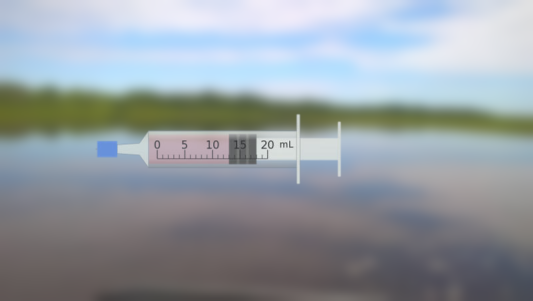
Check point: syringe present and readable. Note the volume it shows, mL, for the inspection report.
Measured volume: 13 mL
